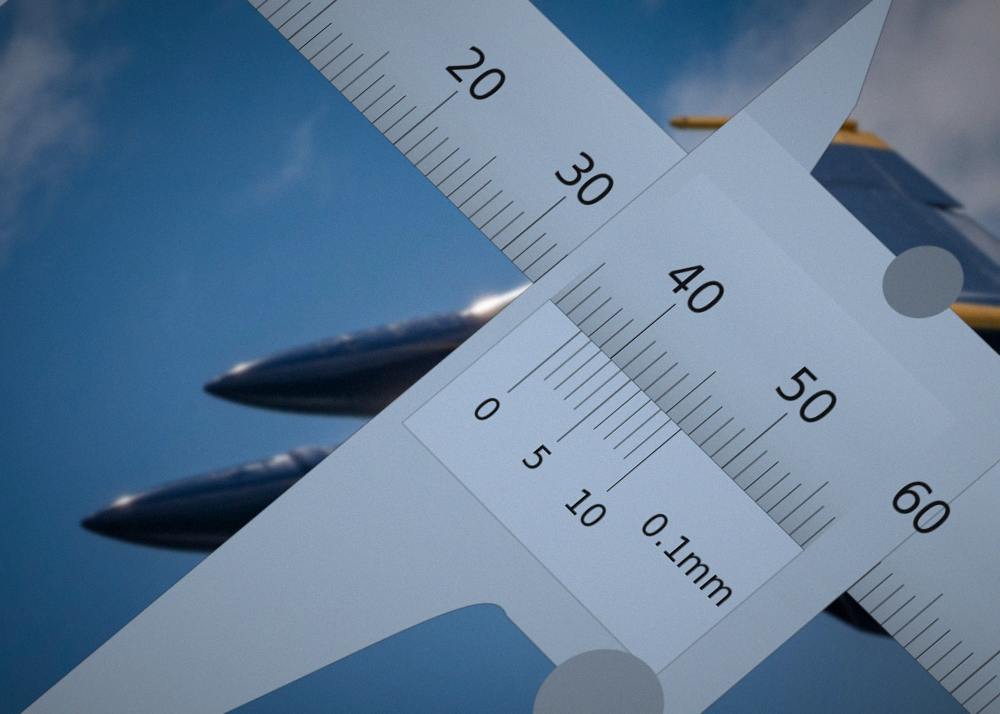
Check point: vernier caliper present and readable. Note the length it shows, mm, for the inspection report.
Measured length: 37.4 mm
